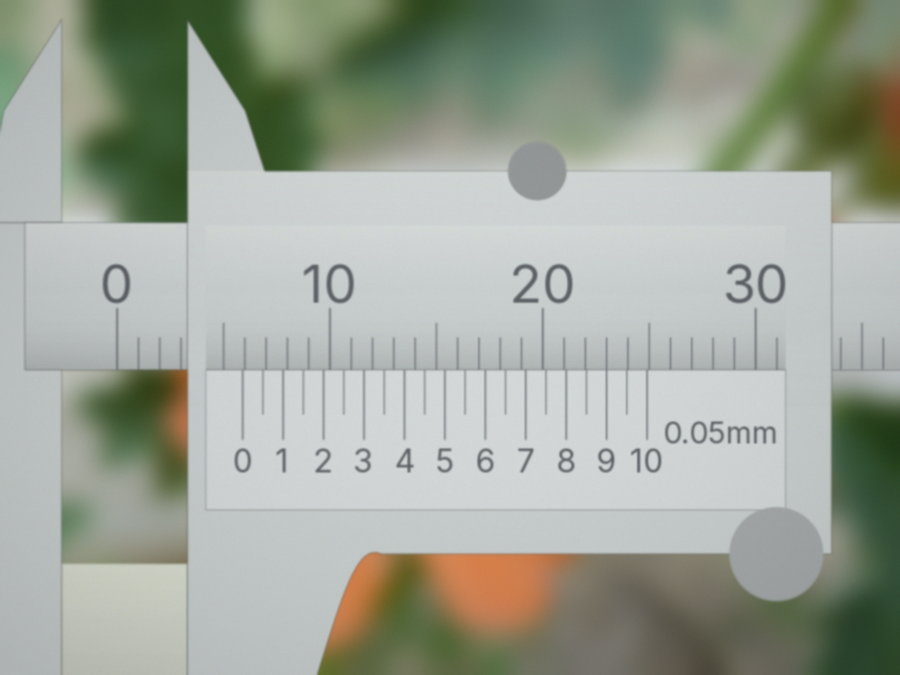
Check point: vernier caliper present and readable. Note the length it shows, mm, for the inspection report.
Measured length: 5.9 mm
